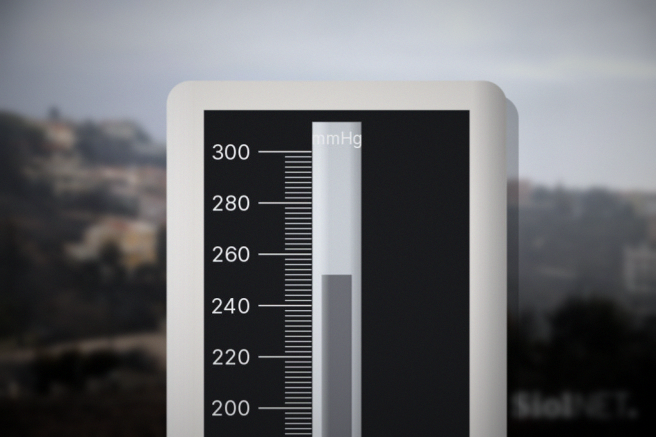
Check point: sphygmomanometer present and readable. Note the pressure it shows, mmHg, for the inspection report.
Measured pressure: 252 mmHg
